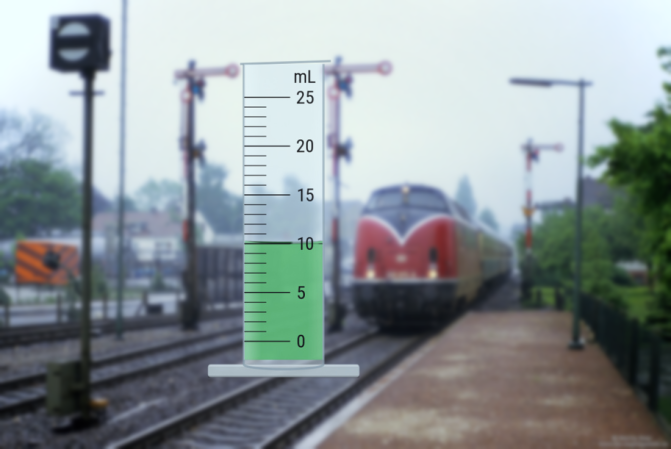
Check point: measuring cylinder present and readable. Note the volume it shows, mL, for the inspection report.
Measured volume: 10 mL
